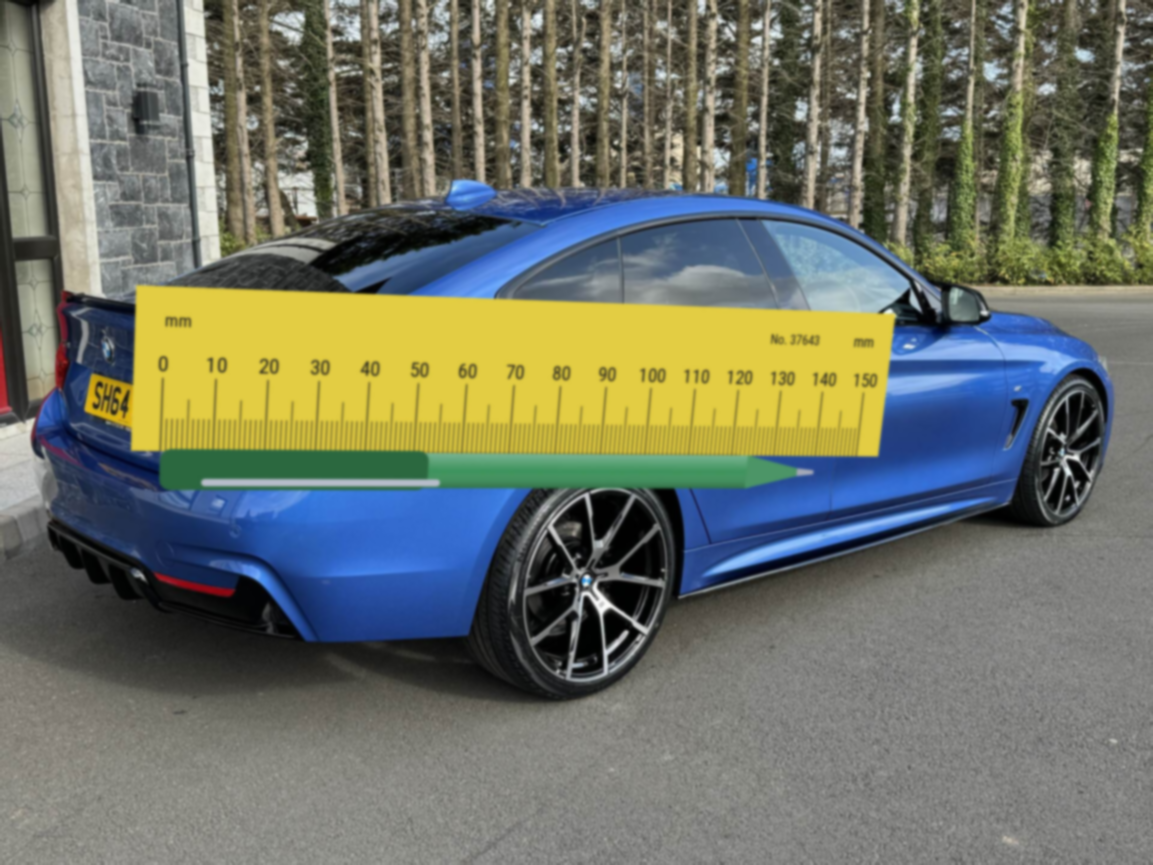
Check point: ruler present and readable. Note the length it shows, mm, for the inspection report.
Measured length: 140 mm
